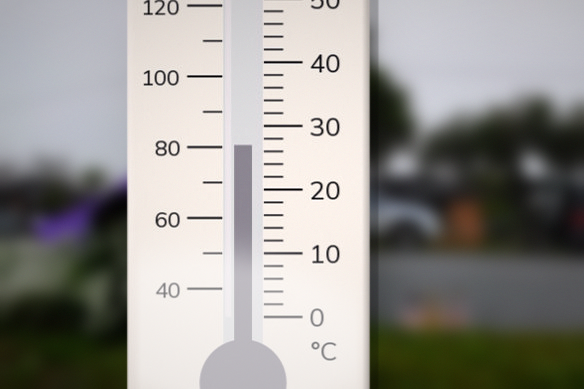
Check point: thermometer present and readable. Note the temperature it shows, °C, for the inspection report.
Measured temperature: 27 °C
